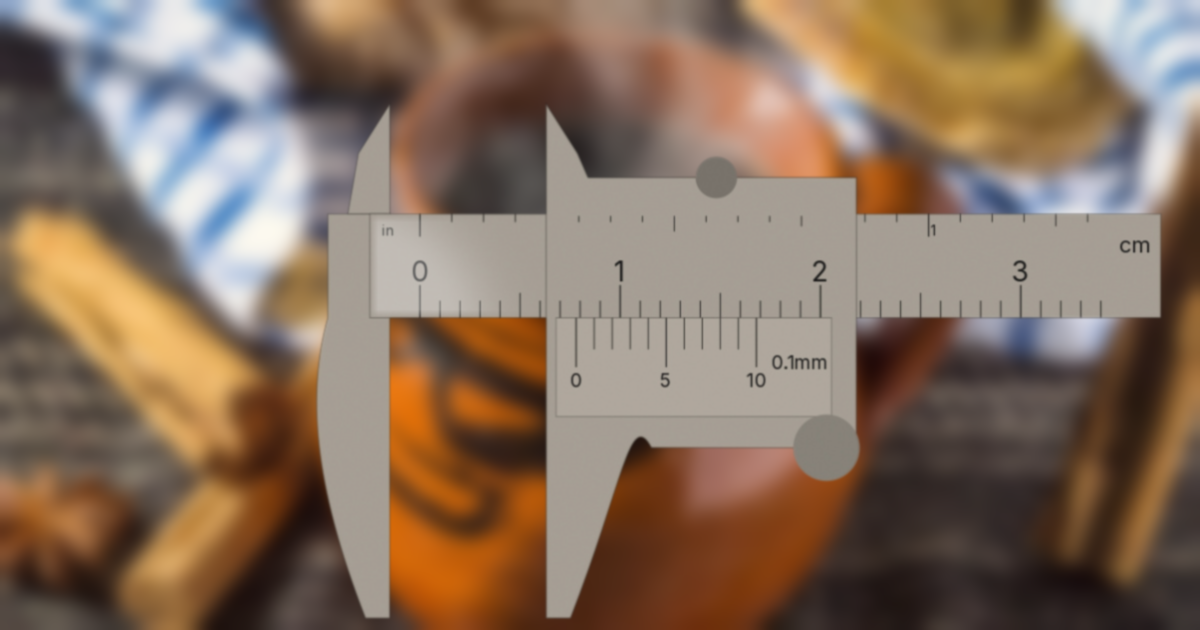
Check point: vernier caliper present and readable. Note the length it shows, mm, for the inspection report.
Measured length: 7.8 mm
